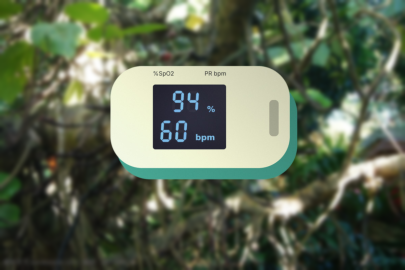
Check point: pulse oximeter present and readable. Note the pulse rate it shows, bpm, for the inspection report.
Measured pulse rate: 60 bpm
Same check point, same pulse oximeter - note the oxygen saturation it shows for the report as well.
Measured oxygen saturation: 94 %
